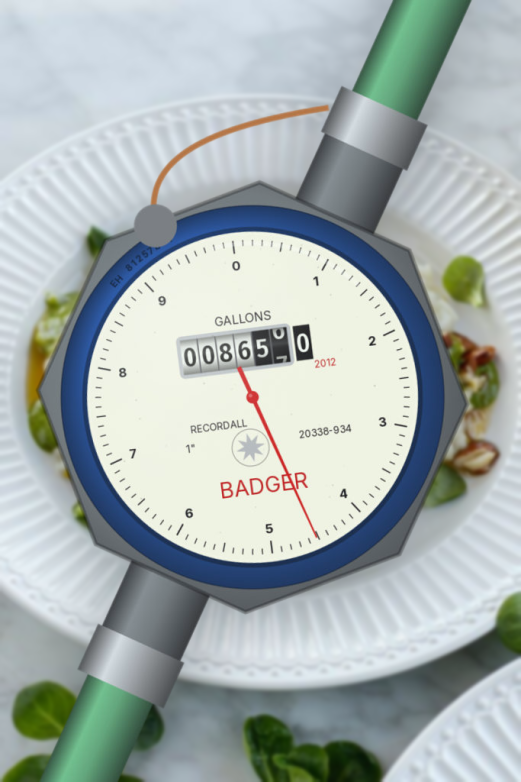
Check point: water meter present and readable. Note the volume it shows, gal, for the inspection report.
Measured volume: 86564.5 gal
